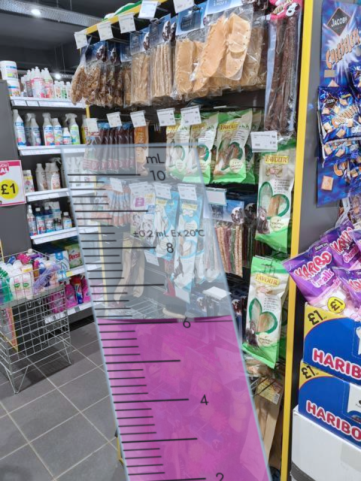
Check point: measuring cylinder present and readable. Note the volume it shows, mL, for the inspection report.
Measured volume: 6 mL
